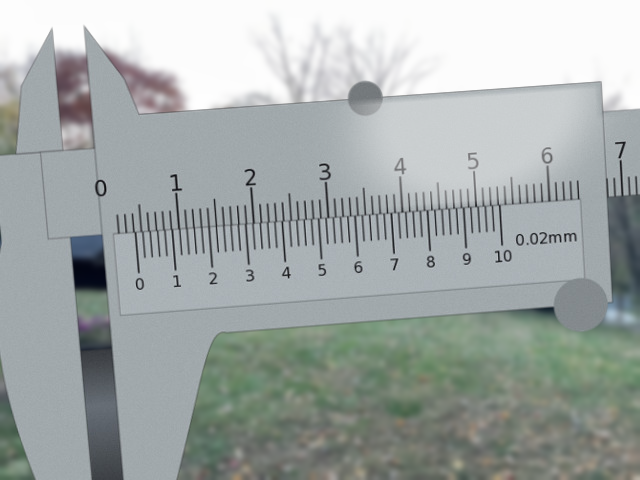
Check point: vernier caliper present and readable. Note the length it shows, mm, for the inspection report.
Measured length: 4.2 mm
